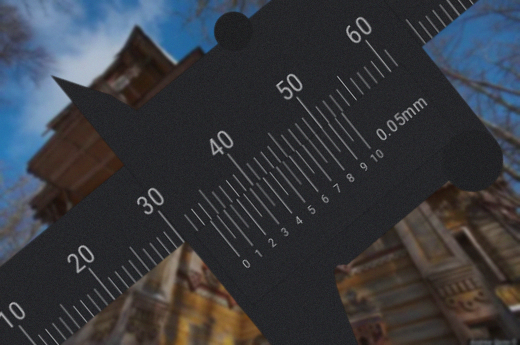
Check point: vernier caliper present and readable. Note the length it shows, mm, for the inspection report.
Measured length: 33.8 mm
